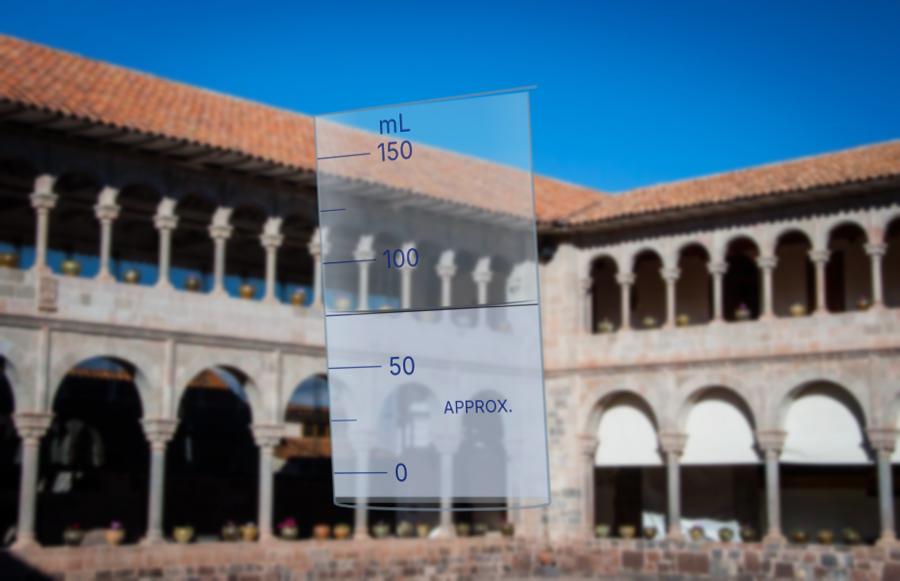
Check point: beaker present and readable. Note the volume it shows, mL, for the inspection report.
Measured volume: 75 mL
